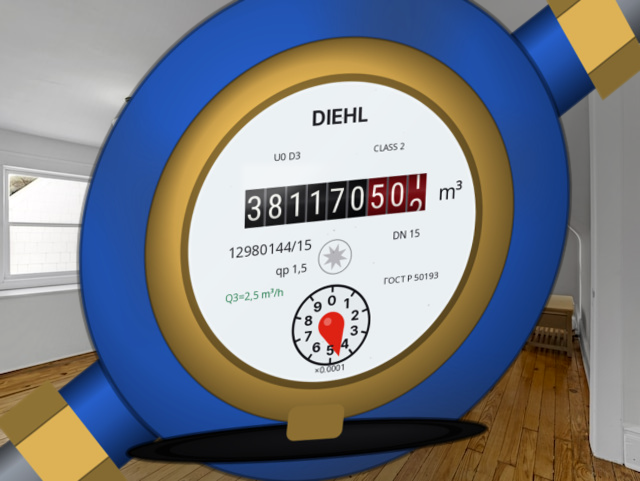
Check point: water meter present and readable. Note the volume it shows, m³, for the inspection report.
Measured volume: 381170.5014 m³
